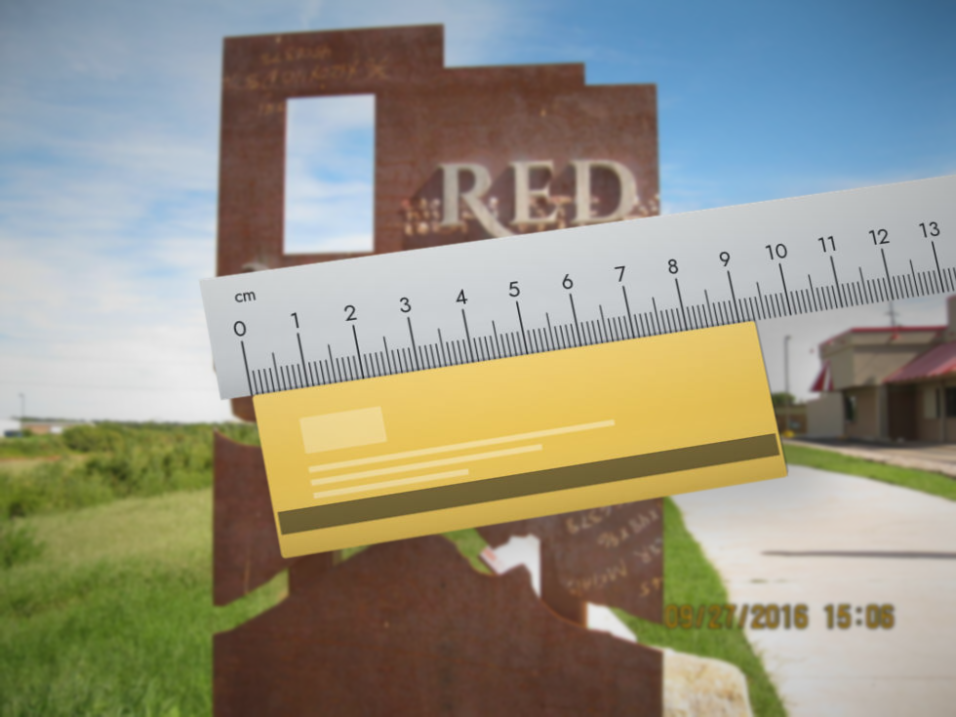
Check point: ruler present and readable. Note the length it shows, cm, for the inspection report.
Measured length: 9.3 cm
